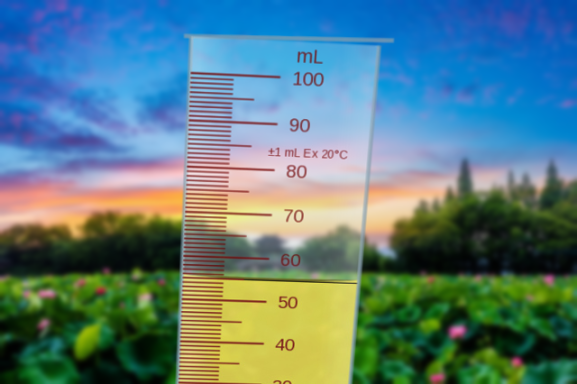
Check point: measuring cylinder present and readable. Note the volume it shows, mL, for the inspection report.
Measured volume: 55 mL
